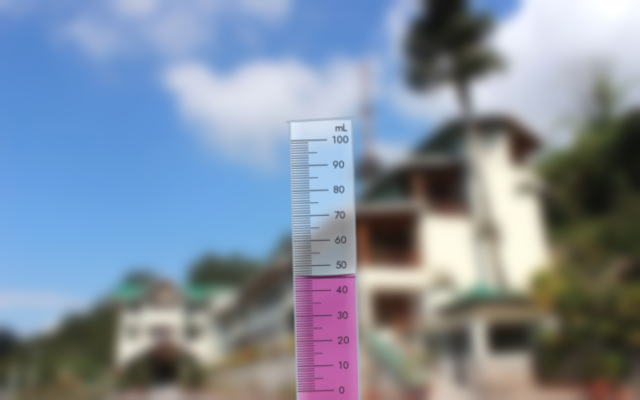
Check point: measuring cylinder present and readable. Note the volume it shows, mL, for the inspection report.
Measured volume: 45 mL
